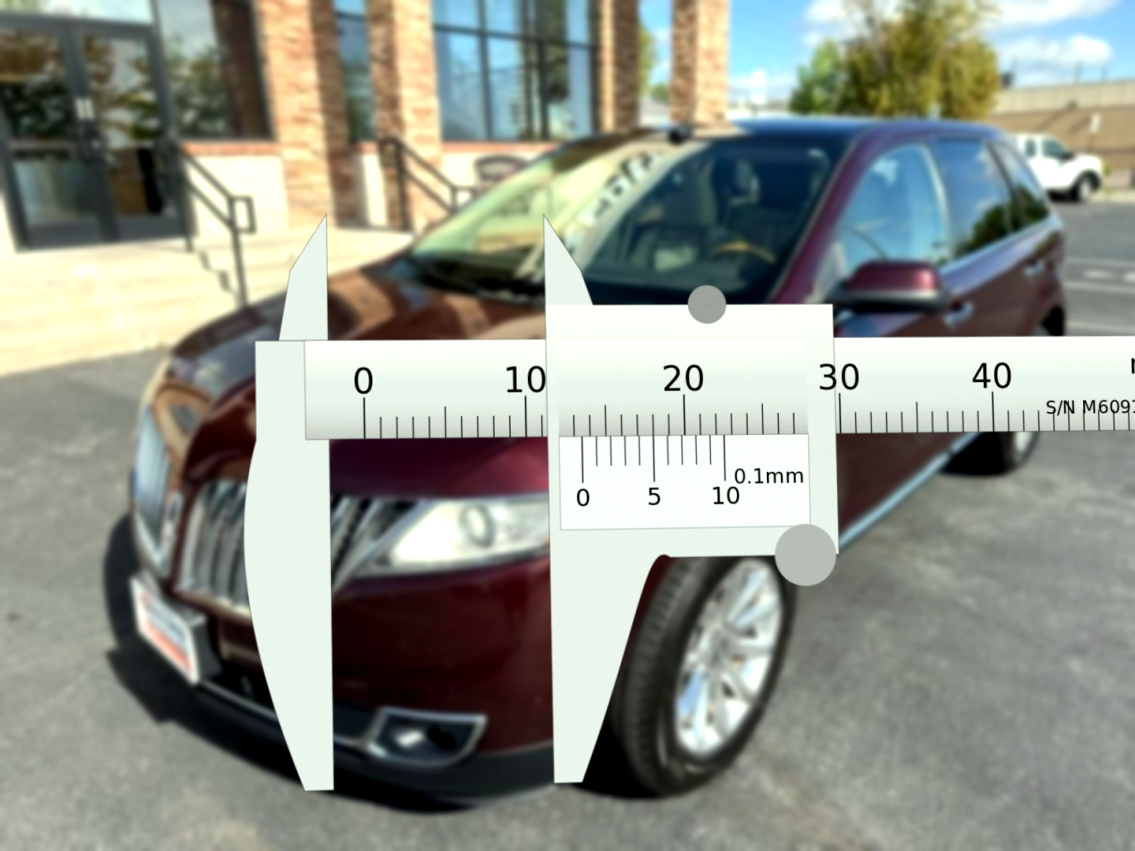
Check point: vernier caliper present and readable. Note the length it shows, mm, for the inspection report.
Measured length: 13.5 mm
